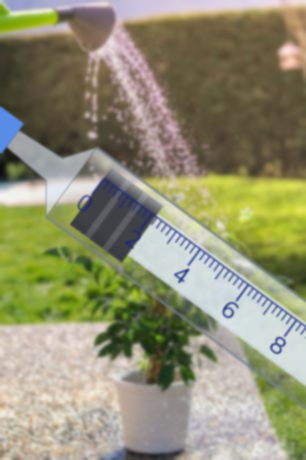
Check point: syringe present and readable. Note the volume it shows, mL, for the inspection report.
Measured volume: 0 mL
